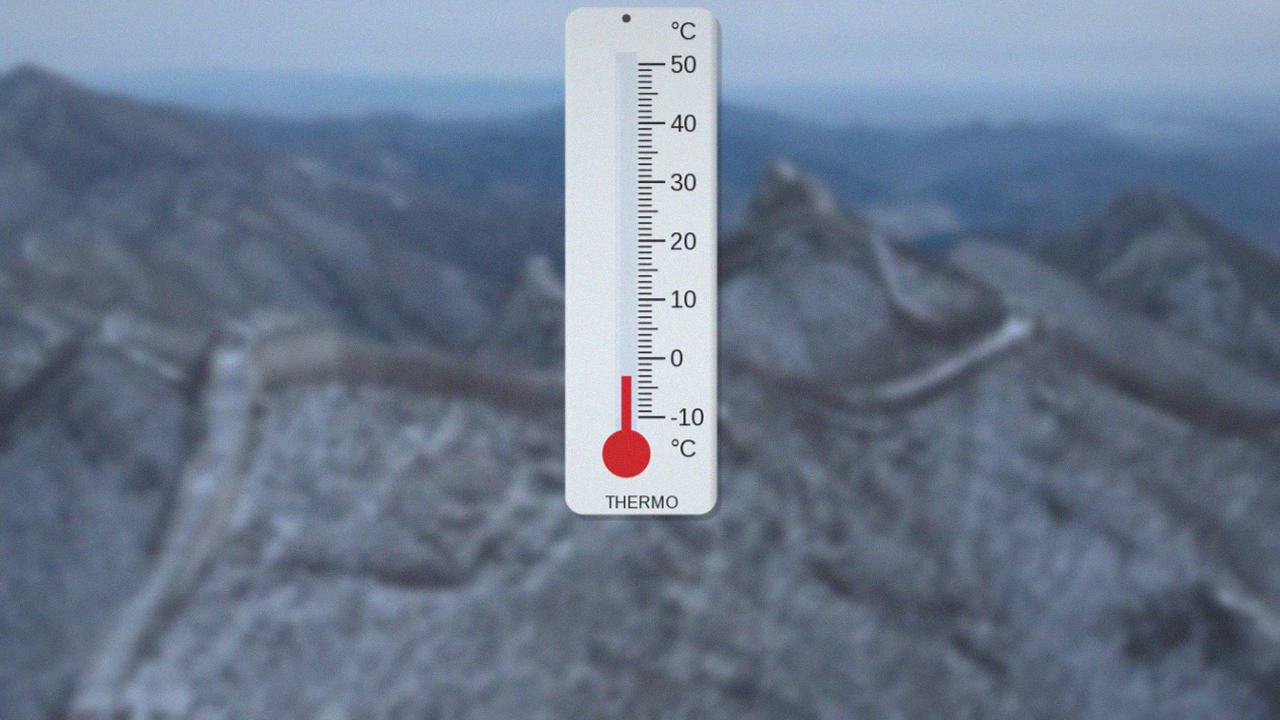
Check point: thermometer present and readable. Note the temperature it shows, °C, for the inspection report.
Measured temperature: -3 °C
